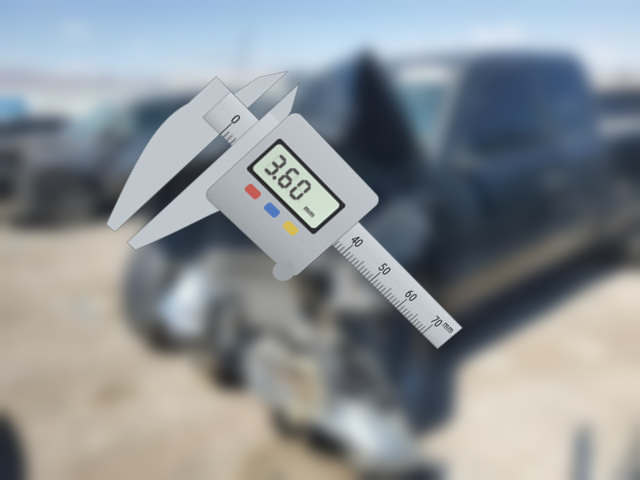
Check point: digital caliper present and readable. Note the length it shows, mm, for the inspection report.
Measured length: 3.60 mm
